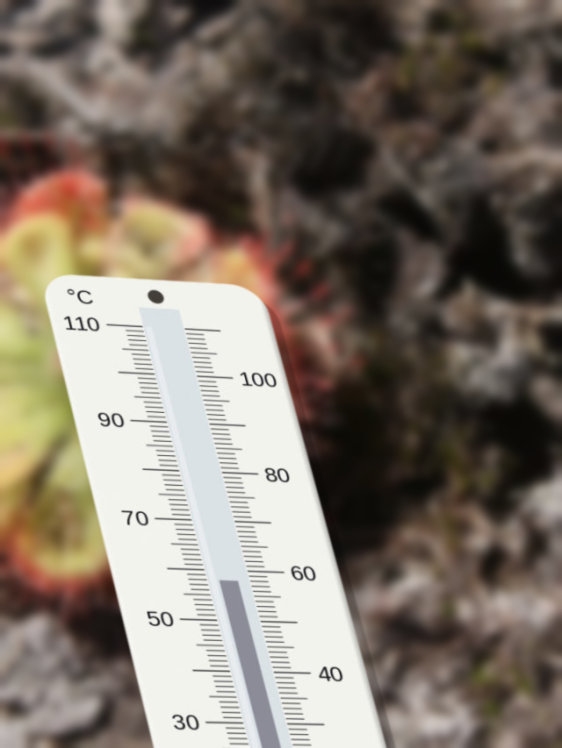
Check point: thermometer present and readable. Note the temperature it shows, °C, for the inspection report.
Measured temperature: 58 °C
